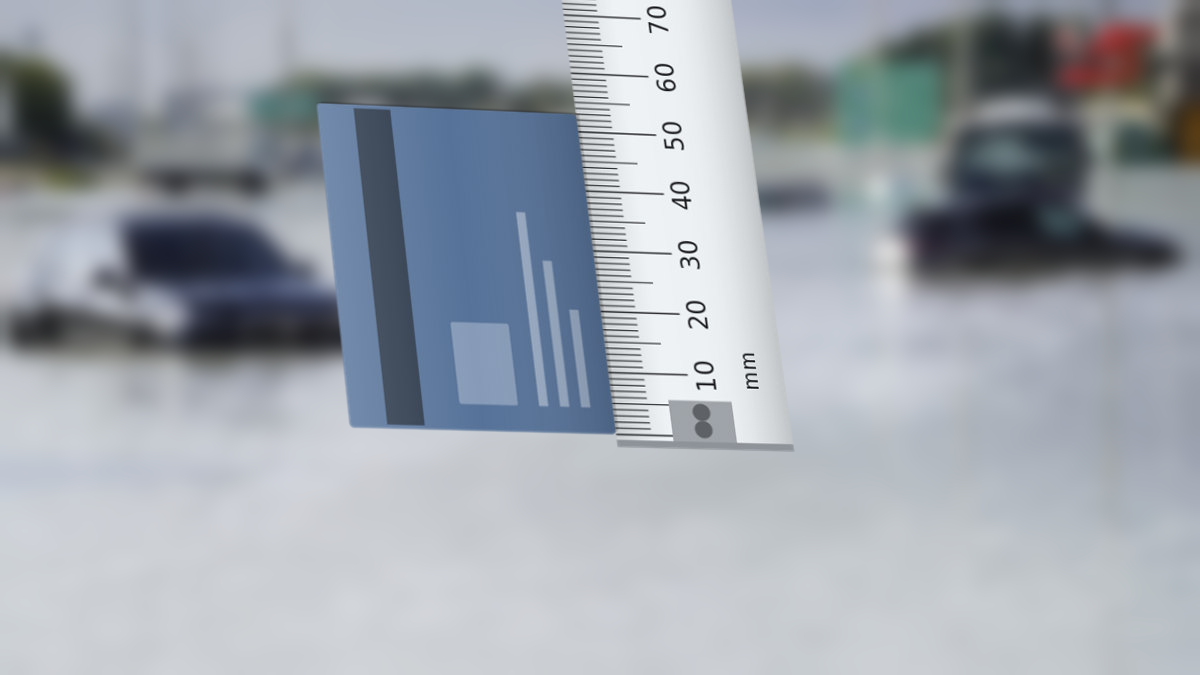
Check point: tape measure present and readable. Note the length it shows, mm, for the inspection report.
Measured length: 53 mm
